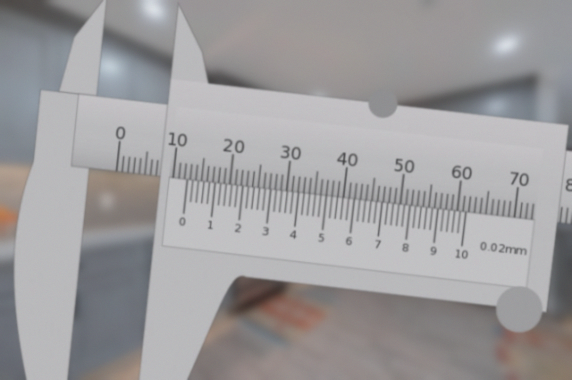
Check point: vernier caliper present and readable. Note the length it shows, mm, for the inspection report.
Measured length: 12.5 mm
